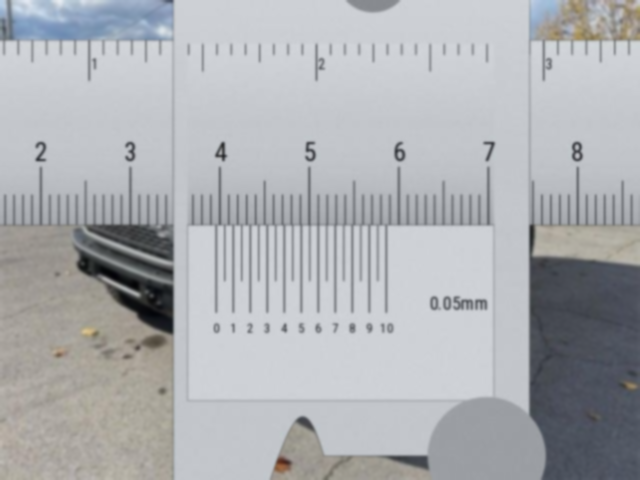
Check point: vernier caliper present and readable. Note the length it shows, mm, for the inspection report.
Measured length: 39.6 mm
